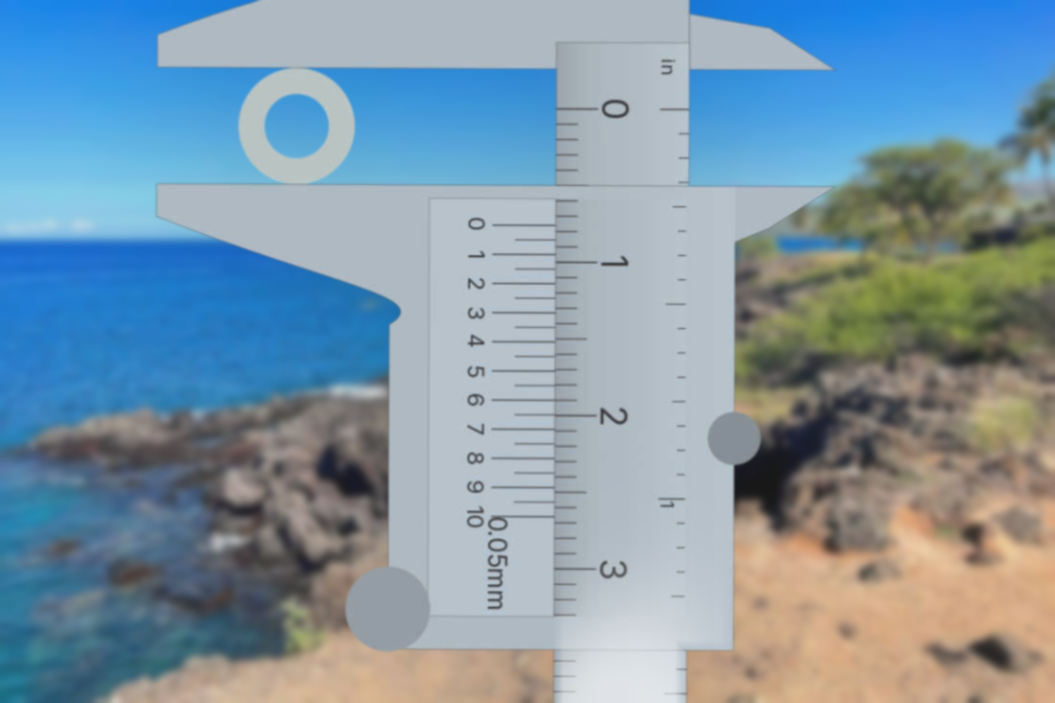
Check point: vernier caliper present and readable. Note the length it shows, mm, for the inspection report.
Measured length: 7.6 mm
